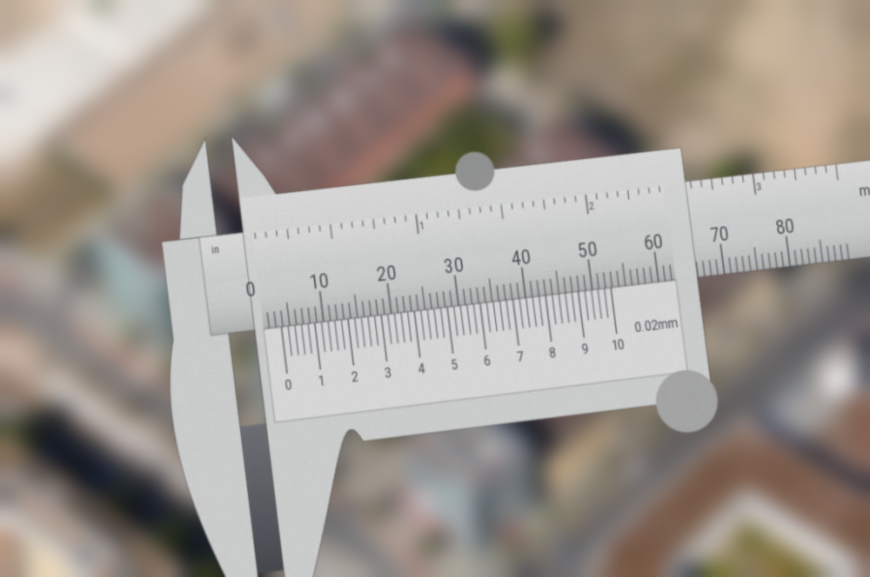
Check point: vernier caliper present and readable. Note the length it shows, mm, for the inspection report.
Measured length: 3.8 mm
